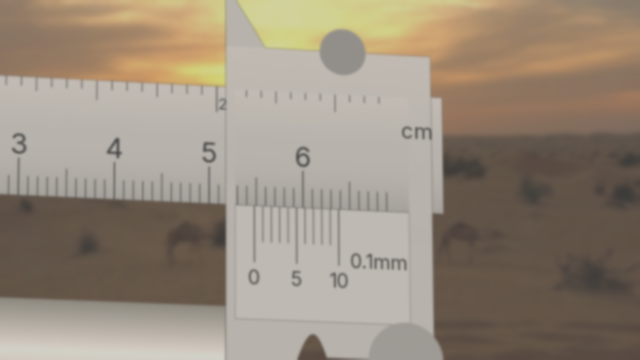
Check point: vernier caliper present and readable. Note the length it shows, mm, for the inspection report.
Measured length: 54.8 mm
